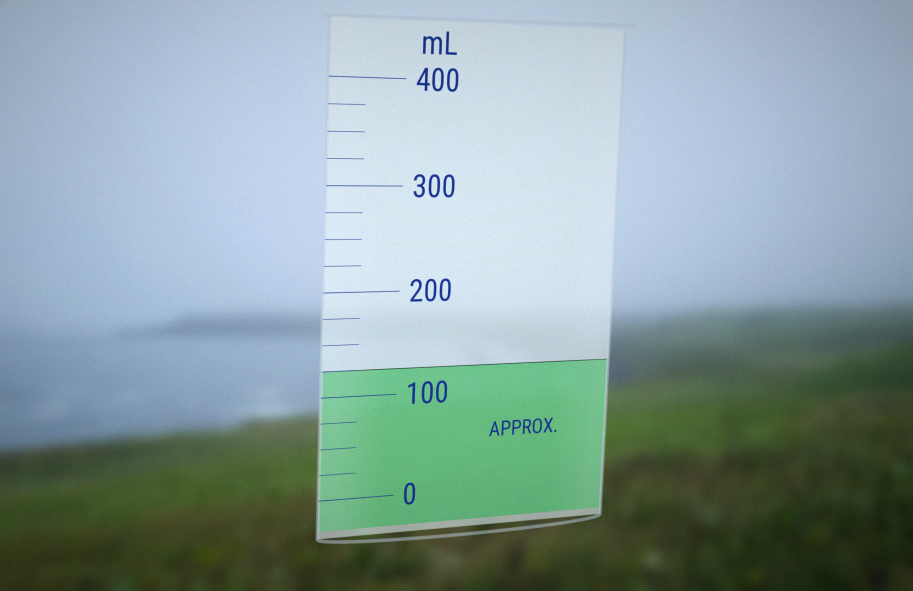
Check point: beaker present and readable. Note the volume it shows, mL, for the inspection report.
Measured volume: 125 mL
